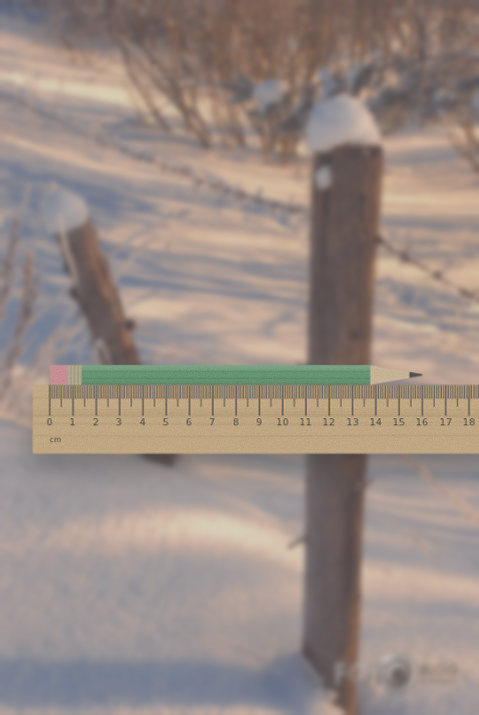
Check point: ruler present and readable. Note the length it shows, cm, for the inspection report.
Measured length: 16 cm
